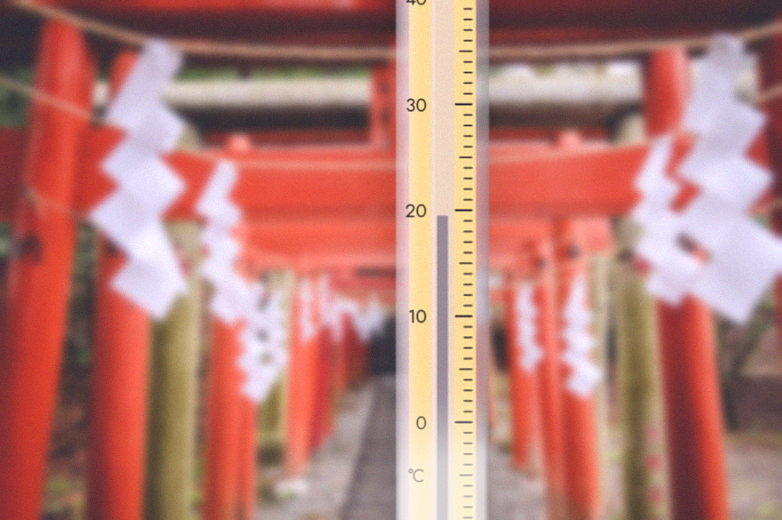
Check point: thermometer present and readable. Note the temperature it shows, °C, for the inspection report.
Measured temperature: 19.5 °C
